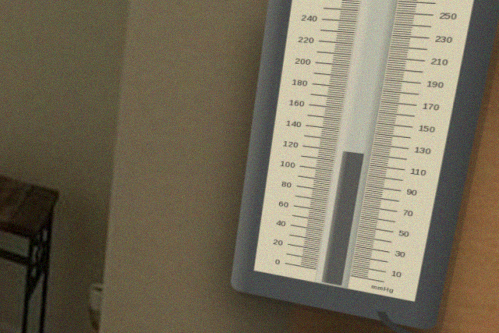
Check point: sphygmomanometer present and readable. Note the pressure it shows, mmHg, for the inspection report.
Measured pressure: 120 mmHg
